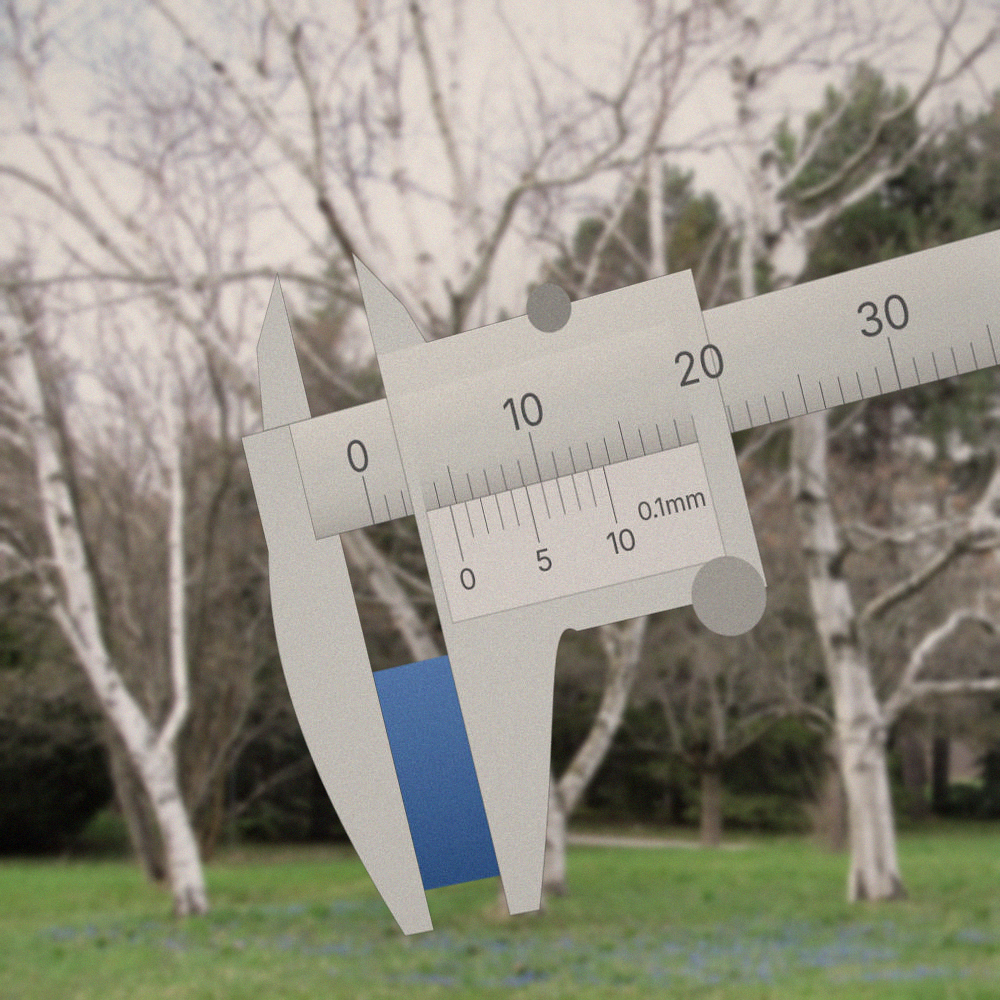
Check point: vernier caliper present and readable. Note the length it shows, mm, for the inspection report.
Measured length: 4.6 mm
